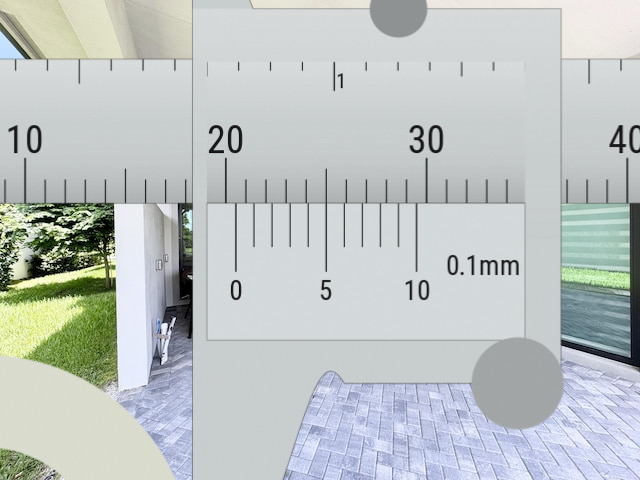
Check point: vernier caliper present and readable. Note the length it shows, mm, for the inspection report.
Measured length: 20.5 mm
